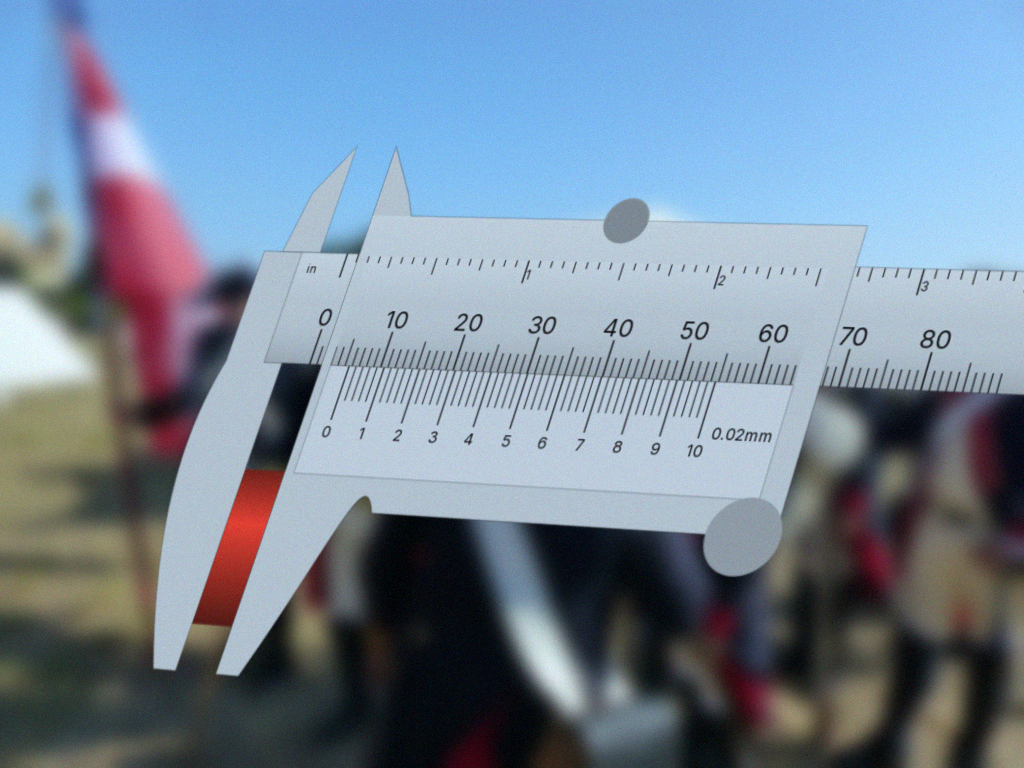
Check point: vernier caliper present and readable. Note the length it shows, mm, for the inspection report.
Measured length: 5.6 mm
